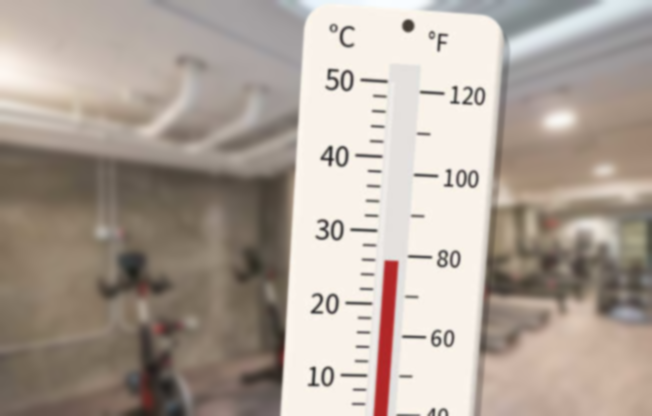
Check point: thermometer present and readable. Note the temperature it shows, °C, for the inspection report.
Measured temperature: 26 °C
